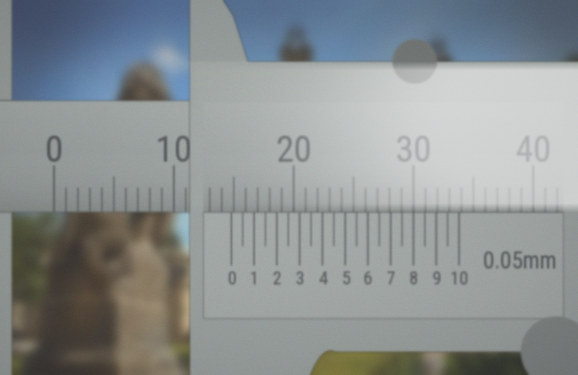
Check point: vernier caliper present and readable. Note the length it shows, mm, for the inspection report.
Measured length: 14.8 mm
